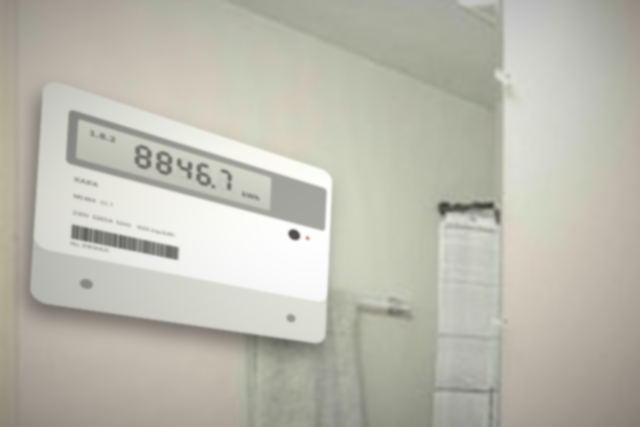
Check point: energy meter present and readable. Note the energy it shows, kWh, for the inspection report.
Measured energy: 8846.7 kWh
